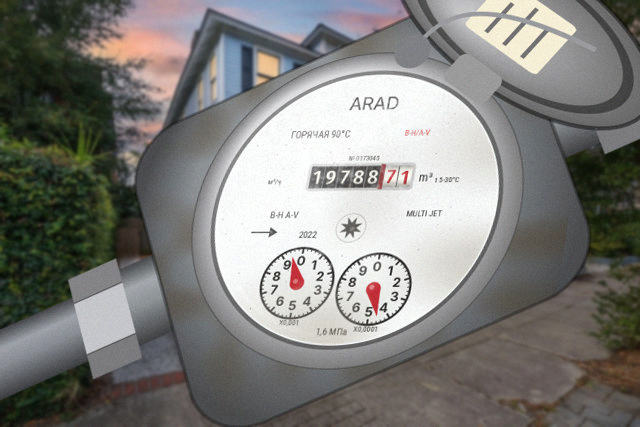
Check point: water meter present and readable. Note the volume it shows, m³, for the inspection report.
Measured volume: 19788.7094 m³
